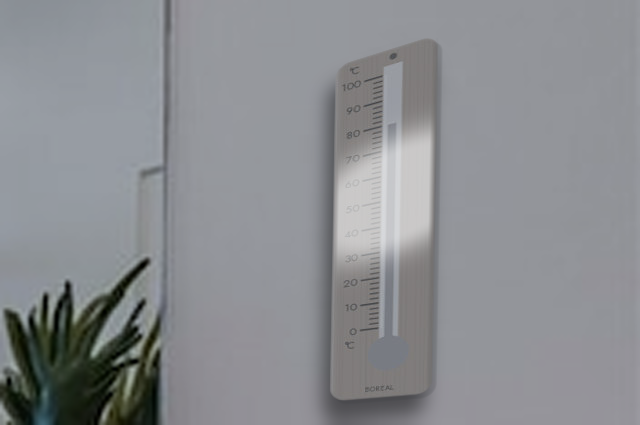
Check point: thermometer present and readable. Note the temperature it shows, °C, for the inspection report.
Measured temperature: 80 °C
